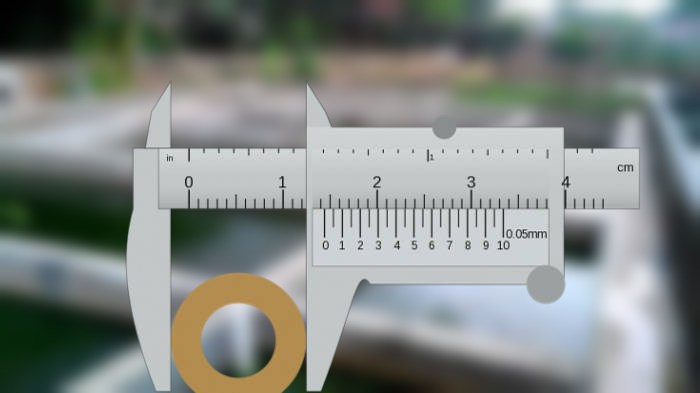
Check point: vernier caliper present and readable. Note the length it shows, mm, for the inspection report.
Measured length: 14.4 mm
